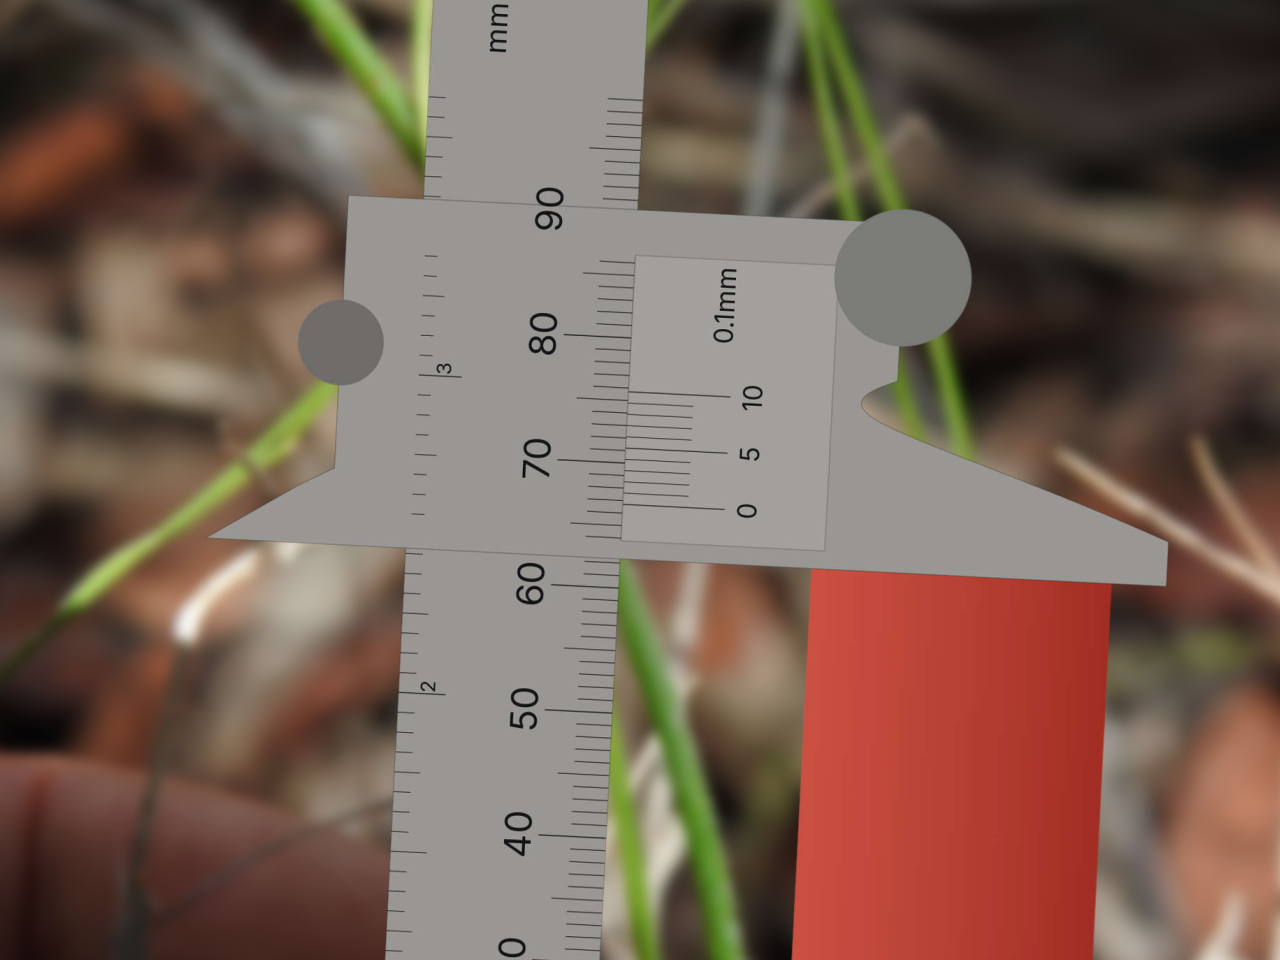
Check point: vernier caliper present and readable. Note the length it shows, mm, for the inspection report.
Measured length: 66.7 mm
